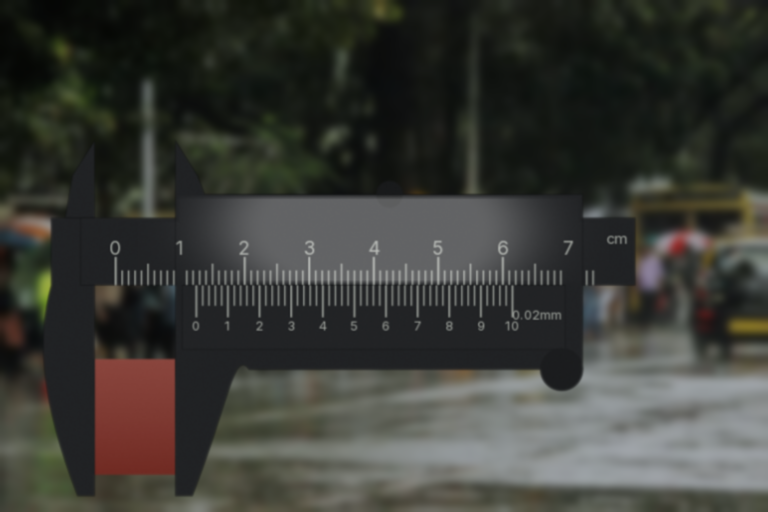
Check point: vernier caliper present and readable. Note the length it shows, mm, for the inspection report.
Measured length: 12.5 mm
